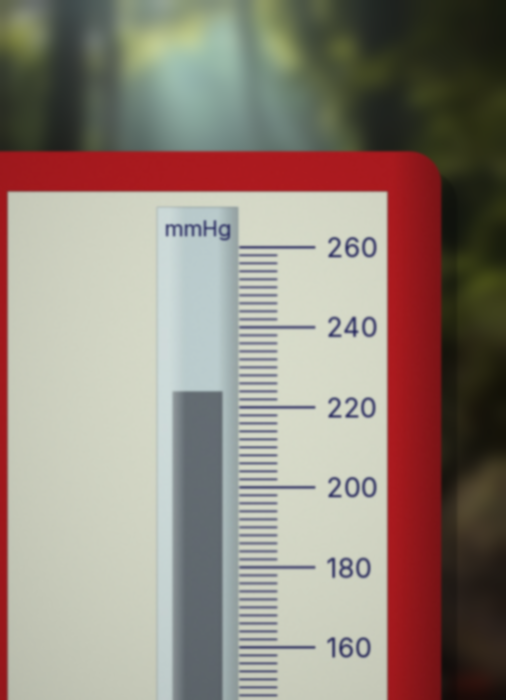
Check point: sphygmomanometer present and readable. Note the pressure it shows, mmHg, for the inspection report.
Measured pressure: 224 mmHg
